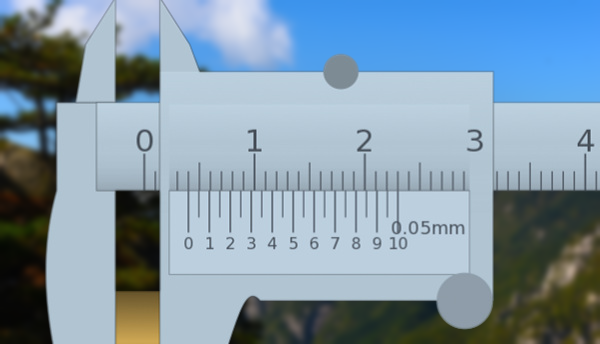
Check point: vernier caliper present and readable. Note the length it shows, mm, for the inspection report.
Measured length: 4.0 mm
